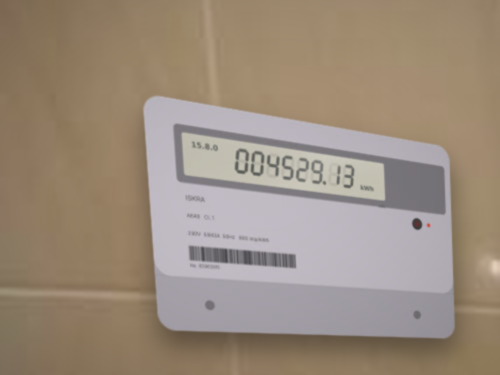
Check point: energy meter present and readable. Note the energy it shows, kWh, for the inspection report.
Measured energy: 4529.13 kWh
